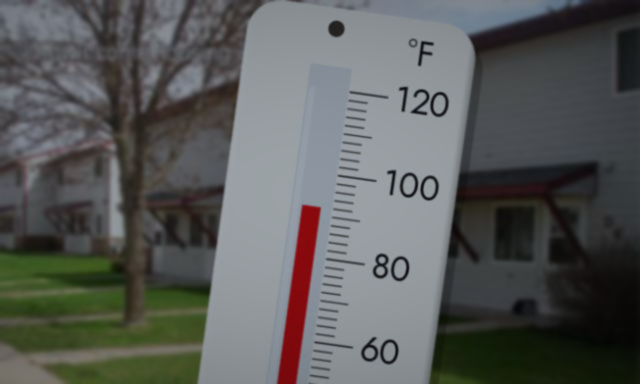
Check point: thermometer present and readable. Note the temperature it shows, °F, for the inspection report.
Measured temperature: 92 °F
